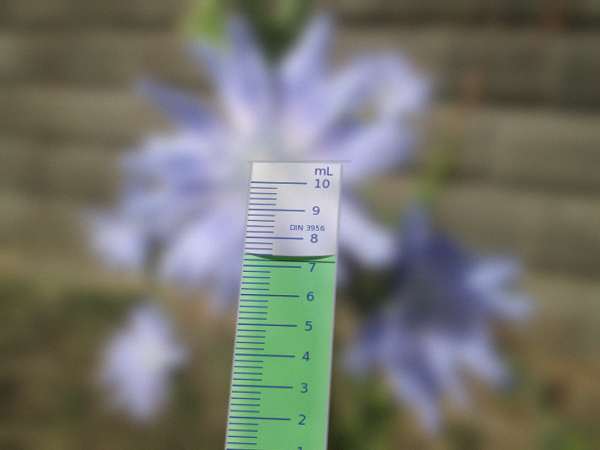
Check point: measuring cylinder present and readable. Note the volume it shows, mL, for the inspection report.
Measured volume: 7.2 mL
